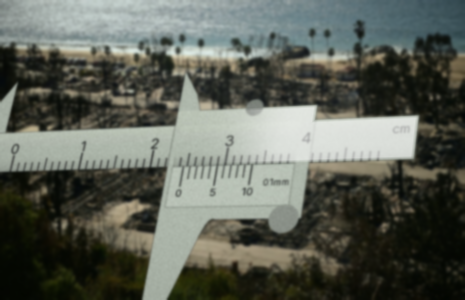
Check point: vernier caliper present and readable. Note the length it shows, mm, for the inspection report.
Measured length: 24.5 mm
